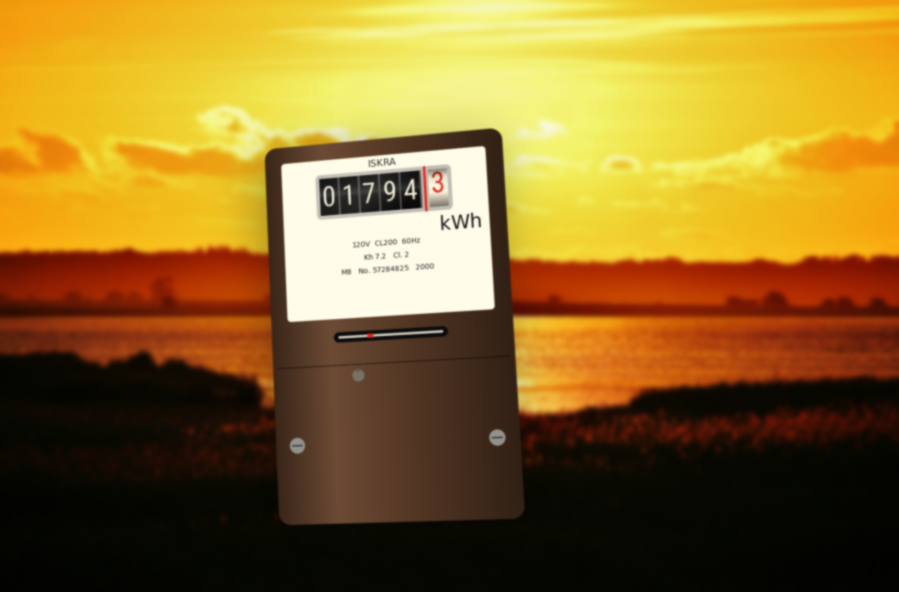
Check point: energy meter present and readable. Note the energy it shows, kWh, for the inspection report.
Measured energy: 1794.3 kWh
